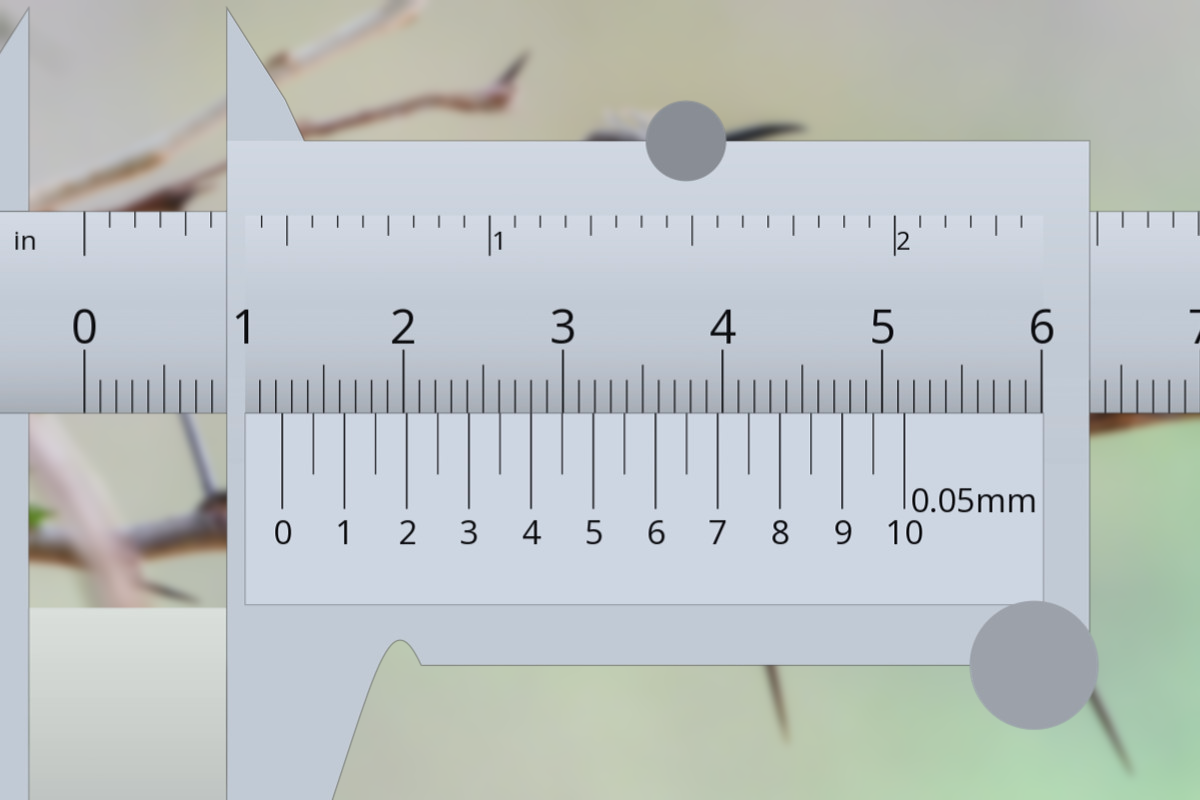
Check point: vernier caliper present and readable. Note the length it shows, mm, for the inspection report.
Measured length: 12.4 mm
